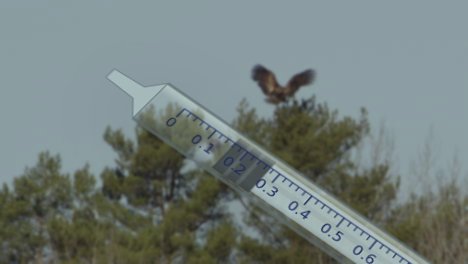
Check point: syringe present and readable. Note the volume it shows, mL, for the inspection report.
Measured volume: 0.16 mL
